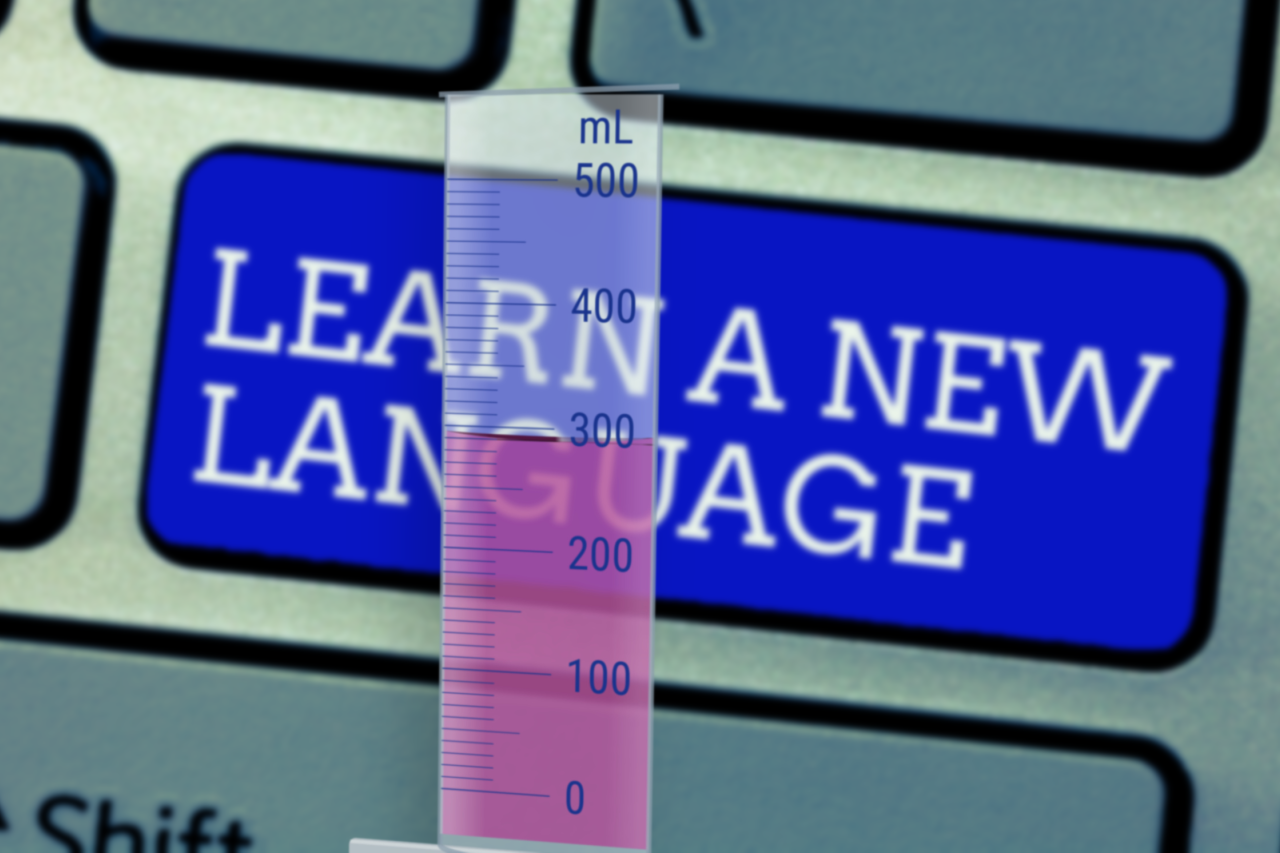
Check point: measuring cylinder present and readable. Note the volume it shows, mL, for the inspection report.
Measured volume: 290 mL
